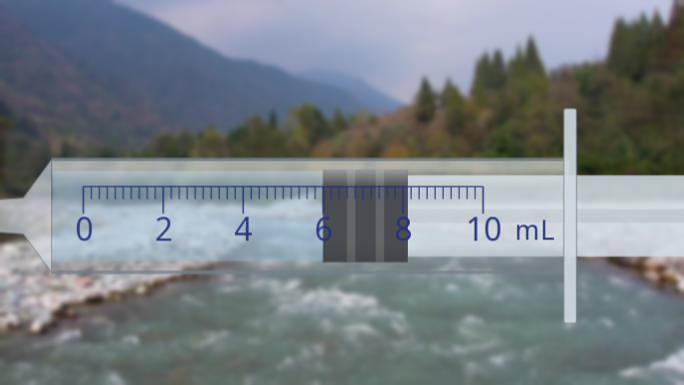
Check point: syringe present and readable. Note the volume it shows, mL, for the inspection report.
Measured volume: 6 mL
